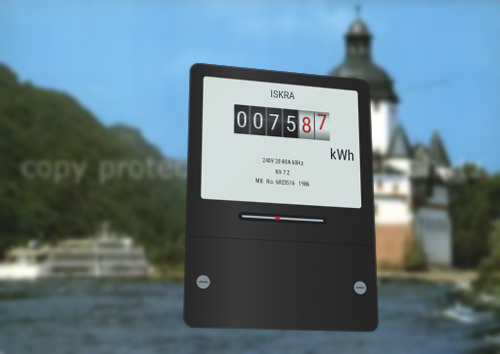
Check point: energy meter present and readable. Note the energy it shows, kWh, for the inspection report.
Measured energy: 75.87 kWh
